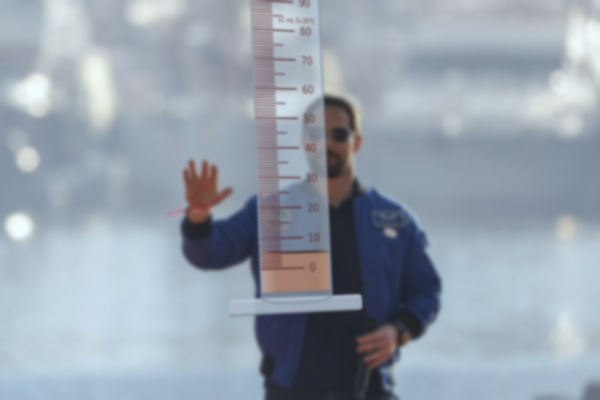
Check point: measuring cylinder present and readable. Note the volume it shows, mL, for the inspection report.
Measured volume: 5 mL
